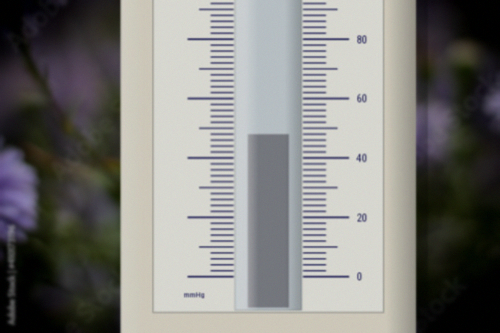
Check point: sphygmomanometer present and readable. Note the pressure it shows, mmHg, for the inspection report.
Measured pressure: 48 mmHg
